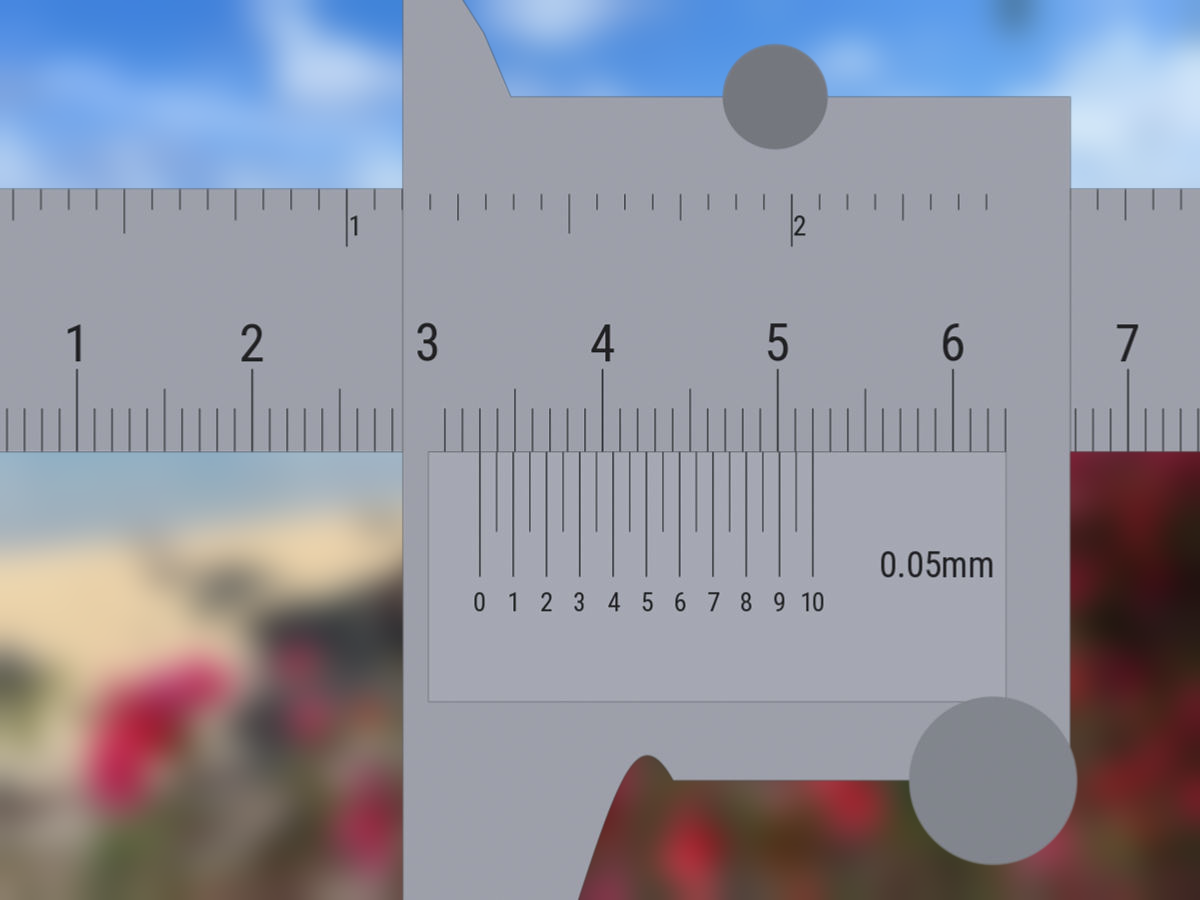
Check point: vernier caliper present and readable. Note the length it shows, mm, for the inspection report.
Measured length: 33.0 mm
